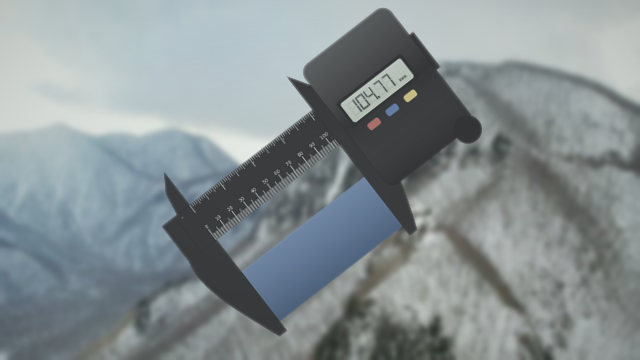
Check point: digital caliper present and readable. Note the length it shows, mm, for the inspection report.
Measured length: 104.77 mm
